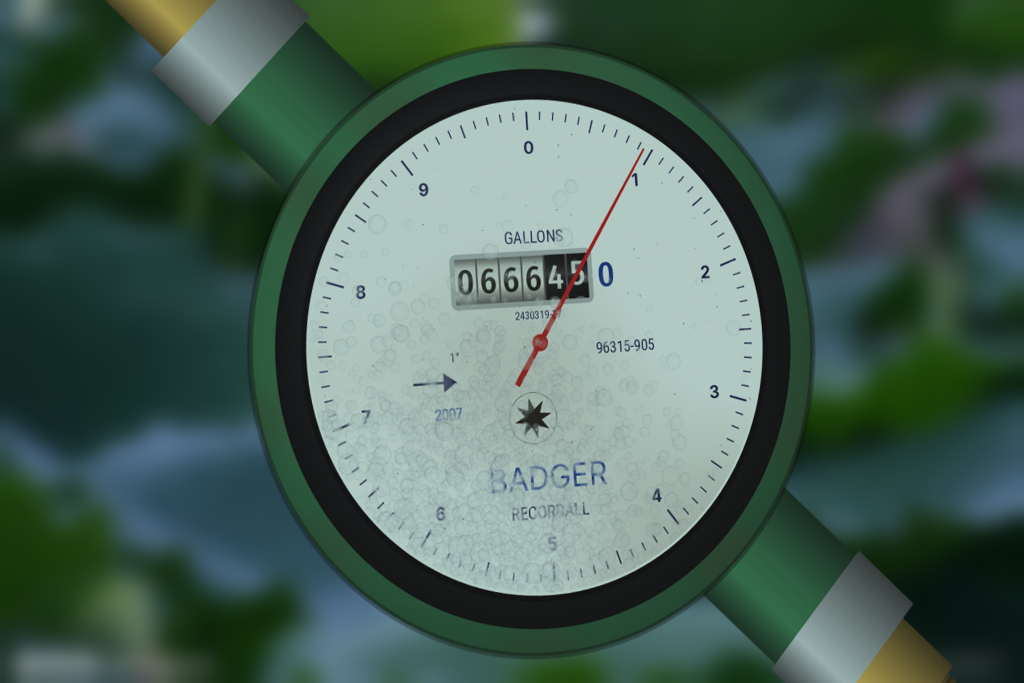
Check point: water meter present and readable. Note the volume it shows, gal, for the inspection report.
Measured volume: 666450.9 gal
